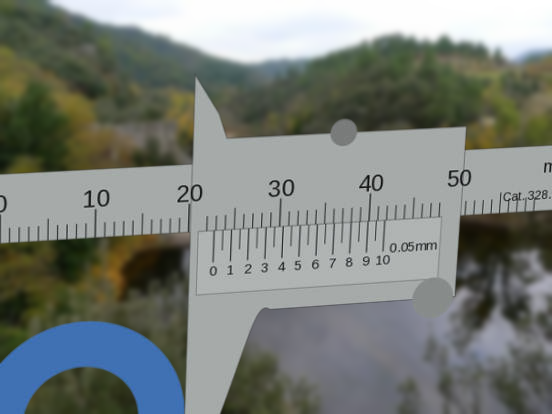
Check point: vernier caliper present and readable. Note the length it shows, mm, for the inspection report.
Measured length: 22.8 mm
